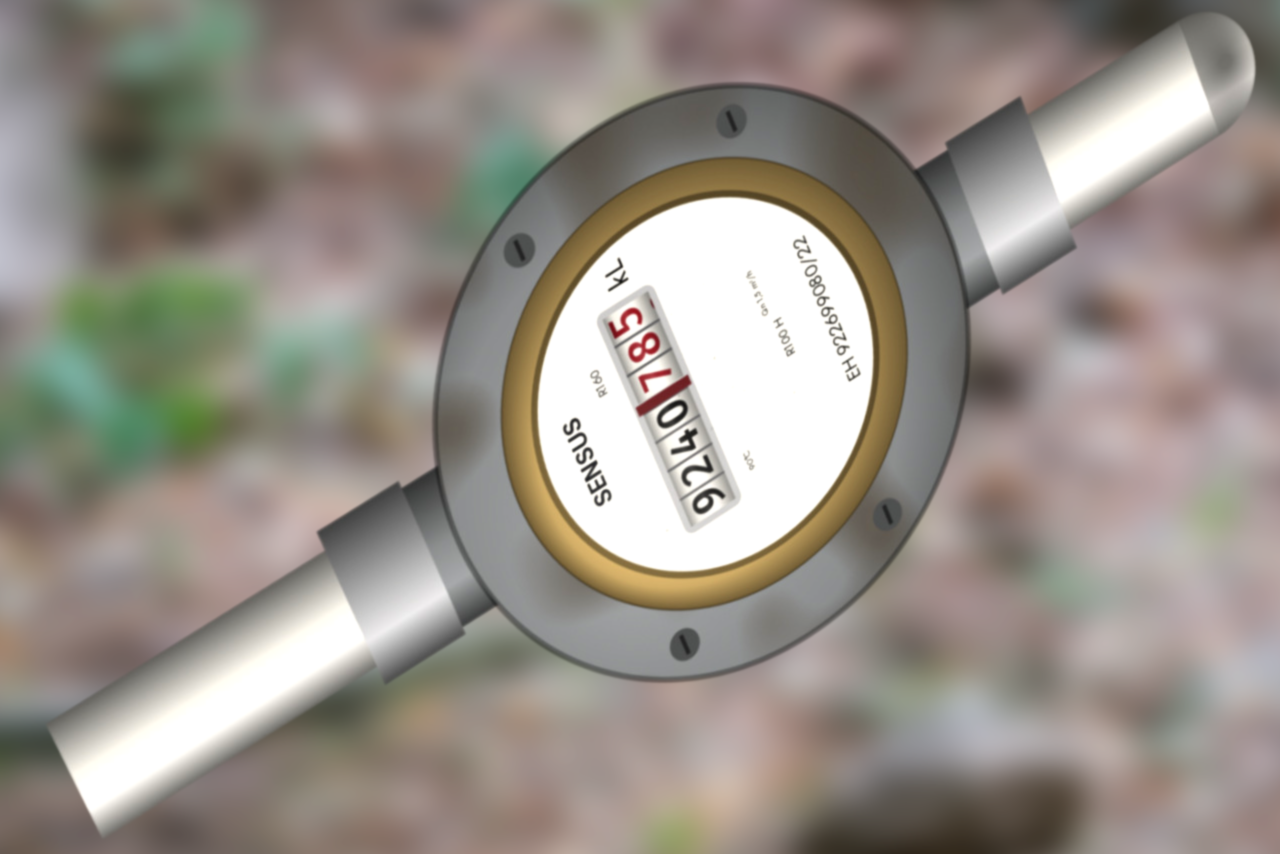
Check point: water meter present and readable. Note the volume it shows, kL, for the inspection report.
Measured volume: 9240.785 kL
